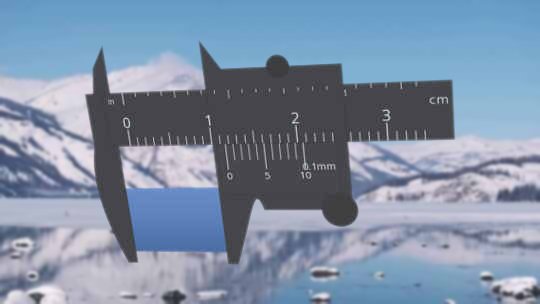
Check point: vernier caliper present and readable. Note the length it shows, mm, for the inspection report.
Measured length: 11.6 mm
